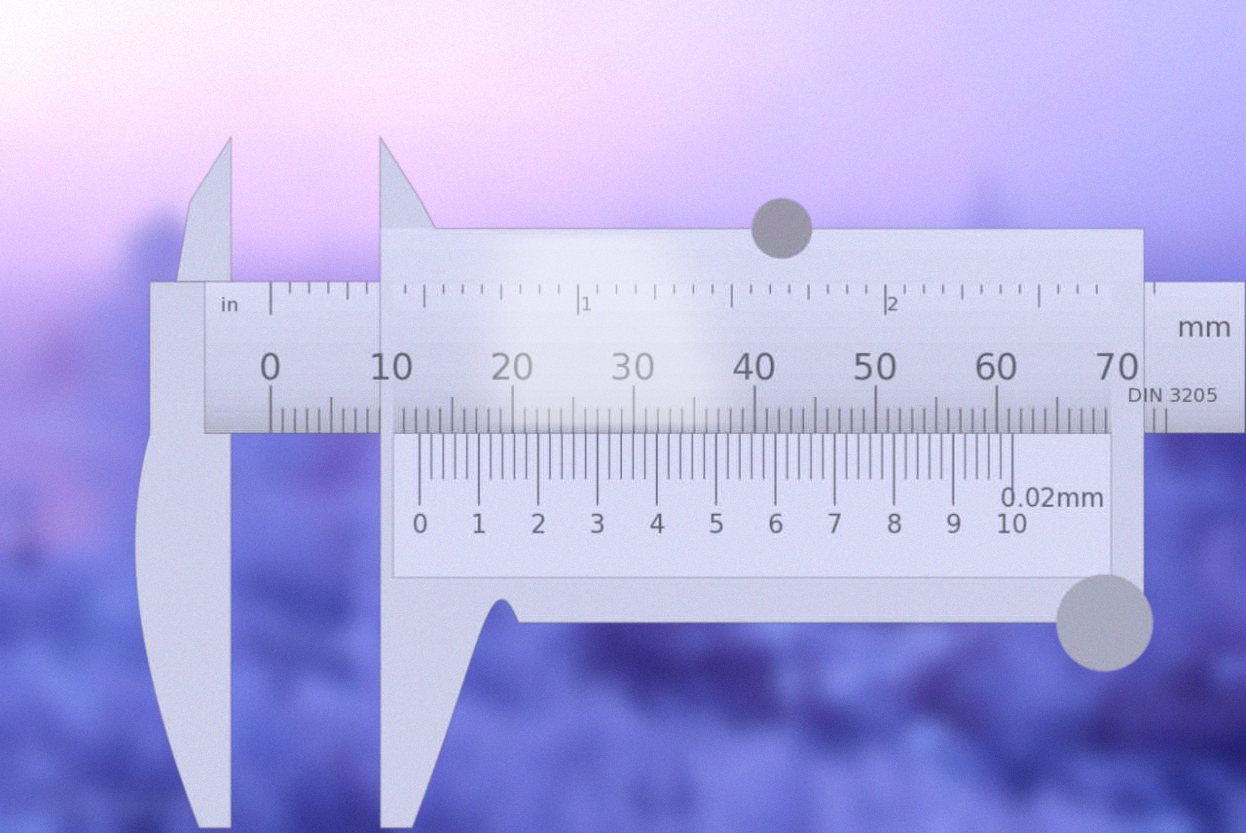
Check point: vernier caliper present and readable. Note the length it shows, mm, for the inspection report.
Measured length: 12.3 mm
